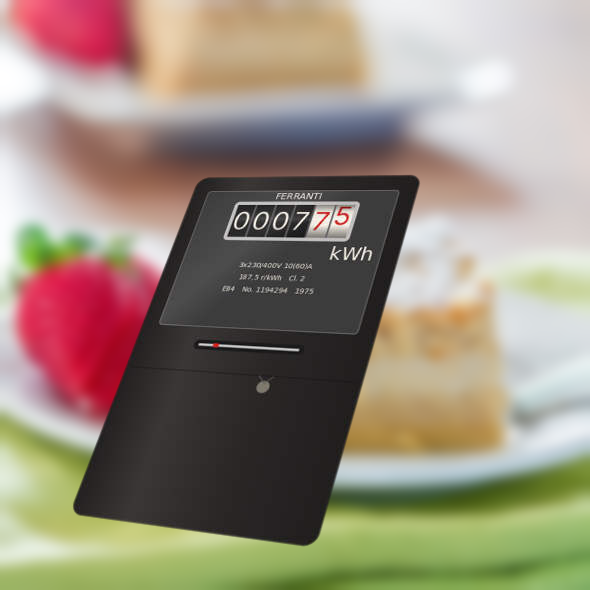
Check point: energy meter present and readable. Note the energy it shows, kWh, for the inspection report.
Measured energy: 7.75 kWh
